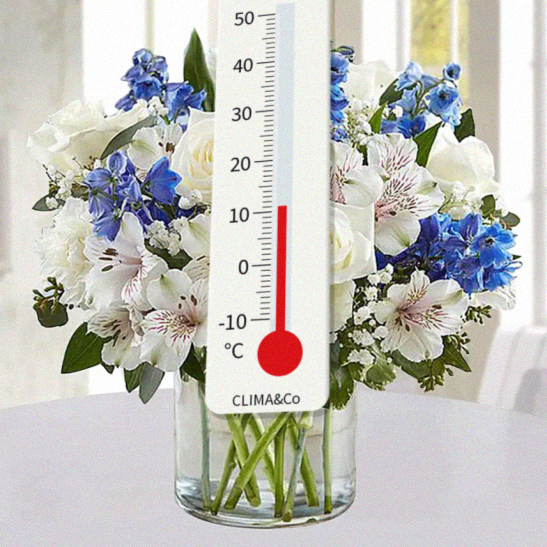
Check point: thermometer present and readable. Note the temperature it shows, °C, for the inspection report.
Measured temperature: 11 °C
